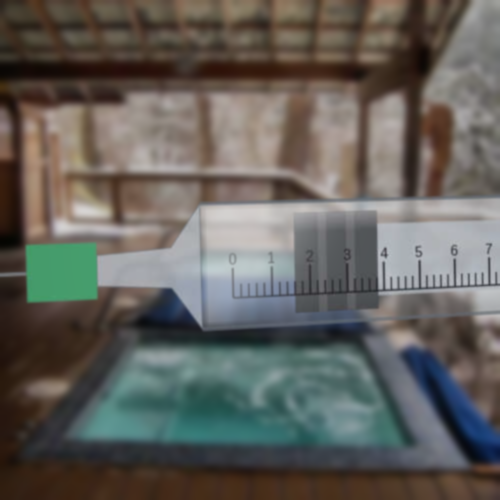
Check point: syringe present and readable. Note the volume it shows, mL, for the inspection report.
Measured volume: 1.6 mL
